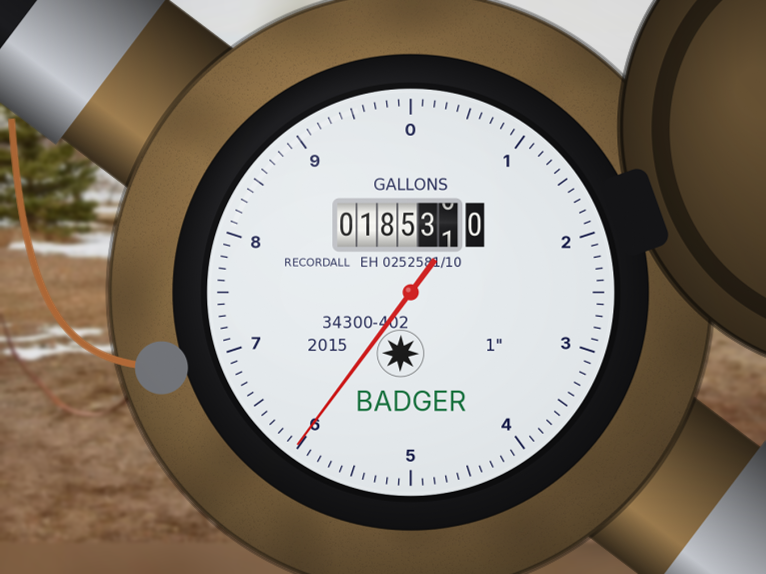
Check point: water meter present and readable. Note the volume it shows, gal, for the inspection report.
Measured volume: 185306.0 gal
